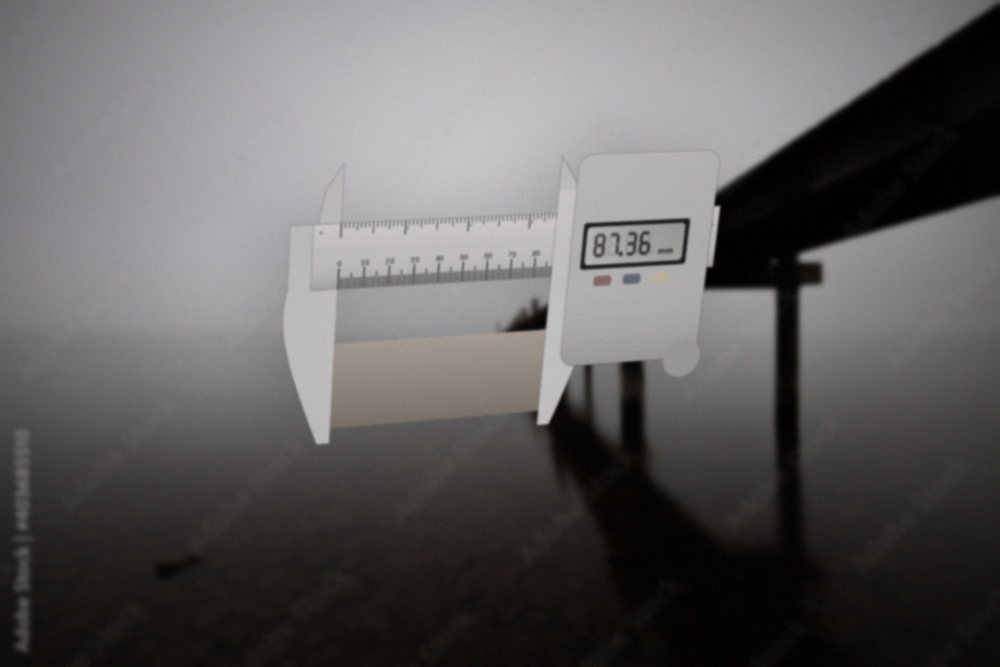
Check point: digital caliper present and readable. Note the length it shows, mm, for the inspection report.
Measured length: 87.36 mm
